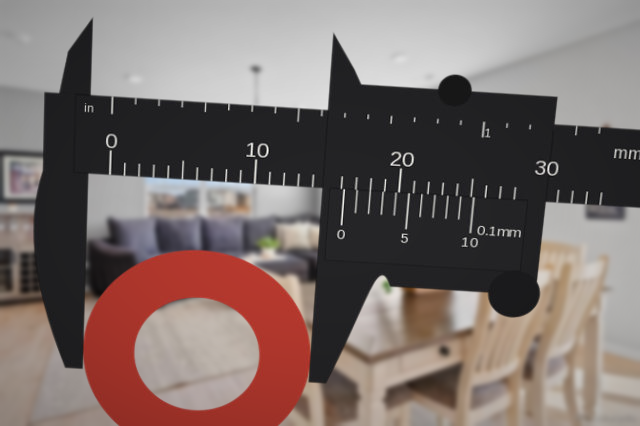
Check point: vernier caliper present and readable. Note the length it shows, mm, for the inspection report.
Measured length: 16.2 mm
